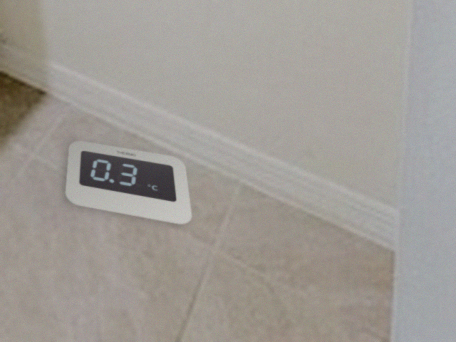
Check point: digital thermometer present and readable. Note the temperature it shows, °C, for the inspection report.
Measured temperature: 0.3 °C
